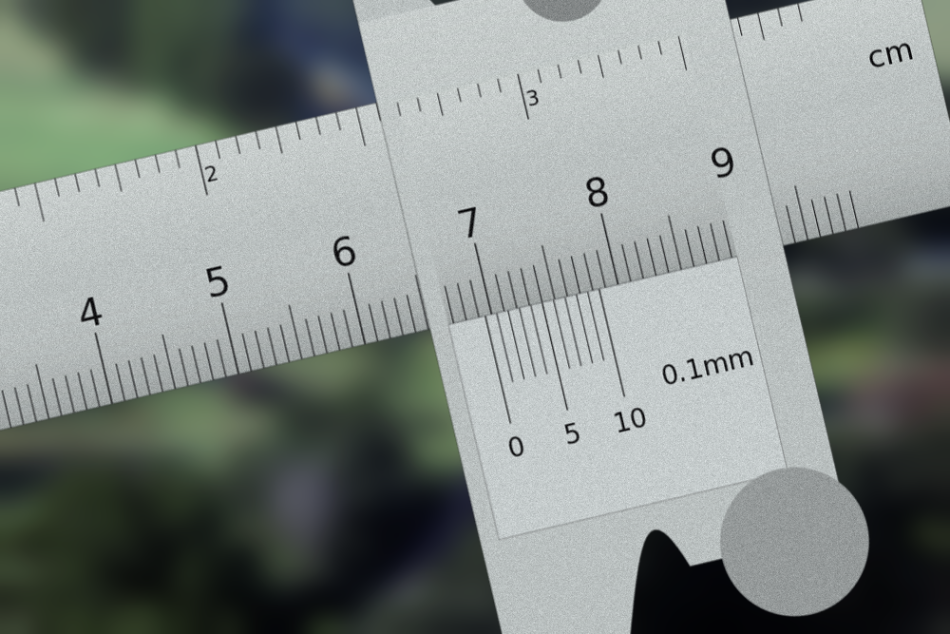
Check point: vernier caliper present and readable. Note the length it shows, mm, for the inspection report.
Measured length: 69.5 mm
